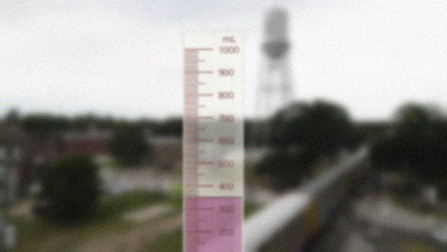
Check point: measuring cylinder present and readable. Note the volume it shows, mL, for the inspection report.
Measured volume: 350 mL
